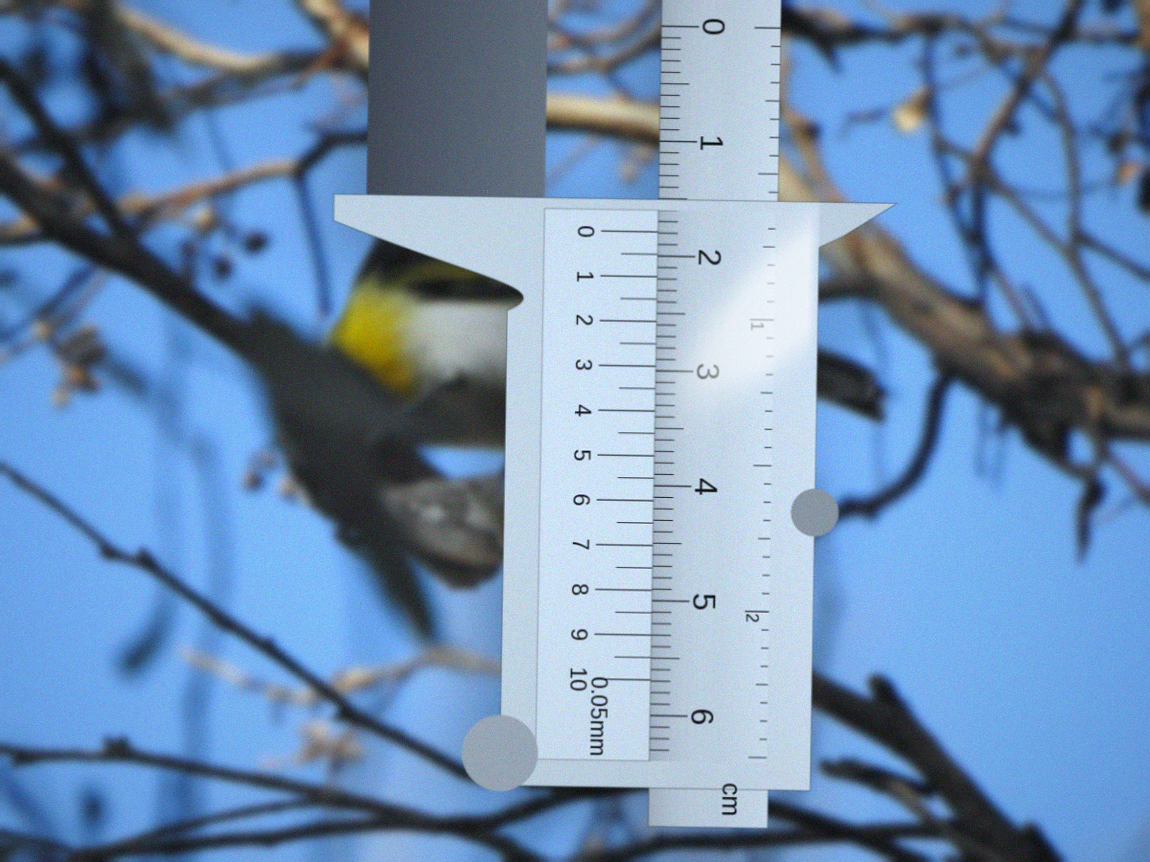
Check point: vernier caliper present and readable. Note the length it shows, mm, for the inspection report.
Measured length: 17.9 mm
